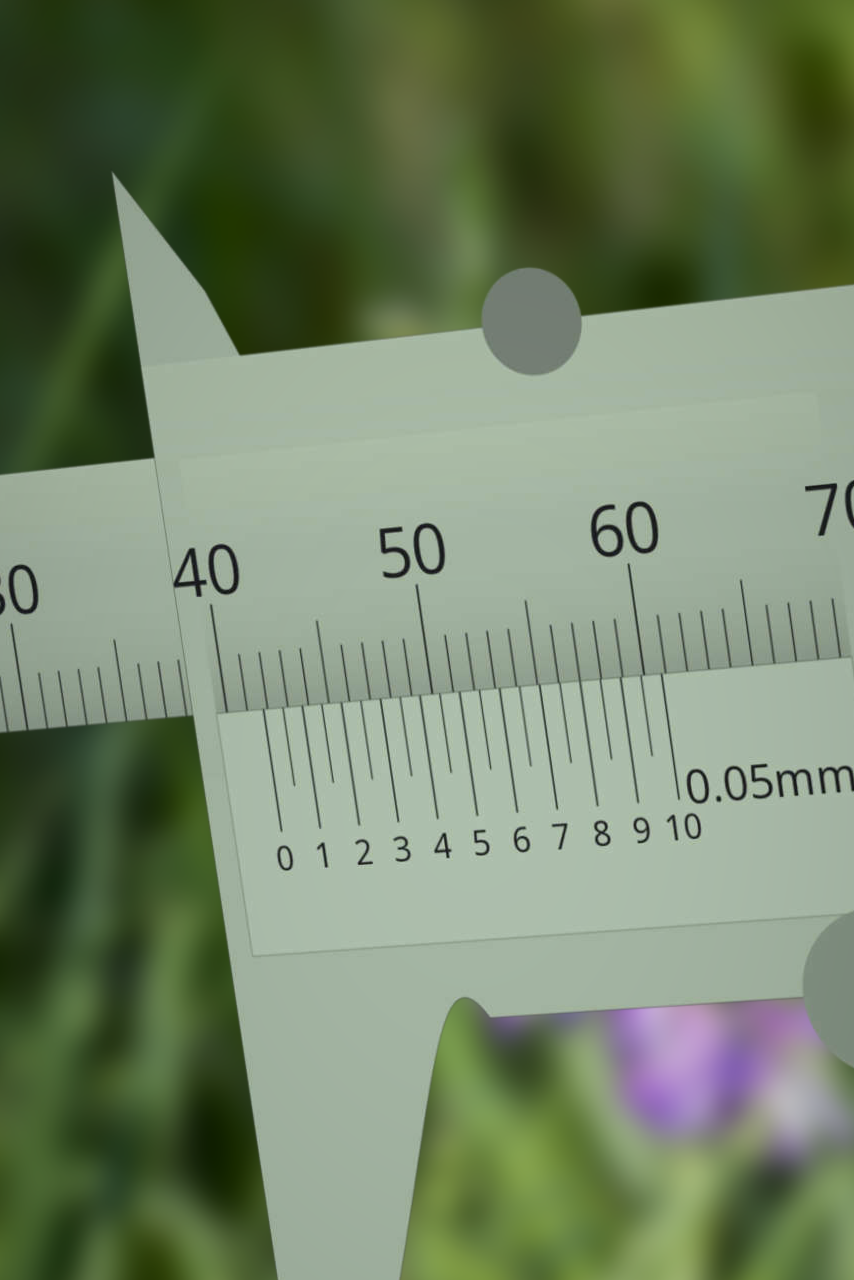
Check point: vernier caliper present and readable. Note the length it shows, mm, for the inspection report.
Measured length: 41.8 mm
